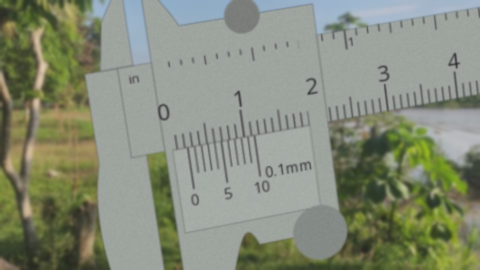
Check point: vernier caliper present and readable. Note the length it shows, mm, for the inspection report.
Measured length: 2.4 mm
